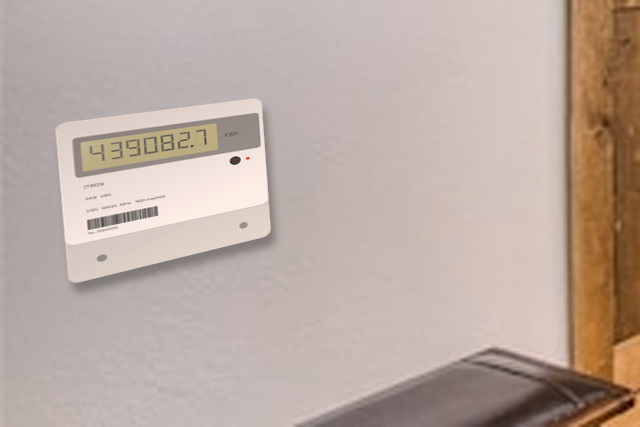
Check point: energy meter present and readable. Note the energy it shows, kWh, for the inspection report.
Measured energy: 439082.7 kWh
